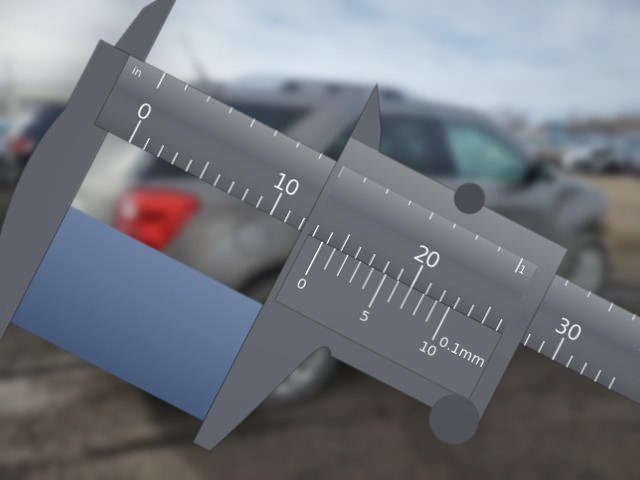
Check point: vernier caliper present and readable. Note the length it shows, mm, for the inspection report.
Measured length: 13.7 mm
